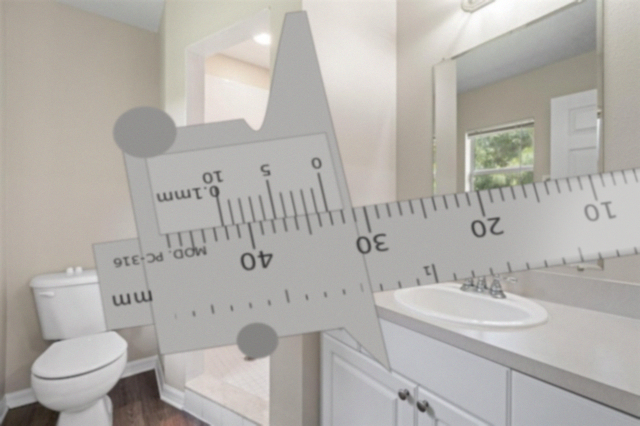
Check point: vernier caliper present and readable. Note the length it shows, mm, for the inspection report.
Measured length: 33.2 mm
